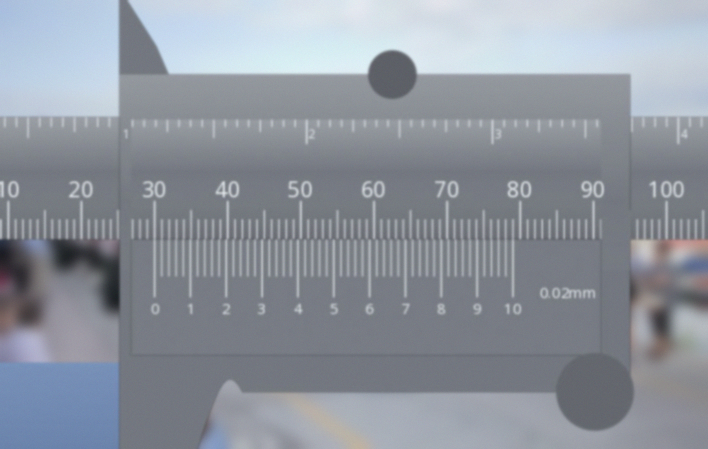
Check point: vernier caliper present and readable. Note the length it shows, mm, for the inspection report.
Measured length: 30.0 mm
